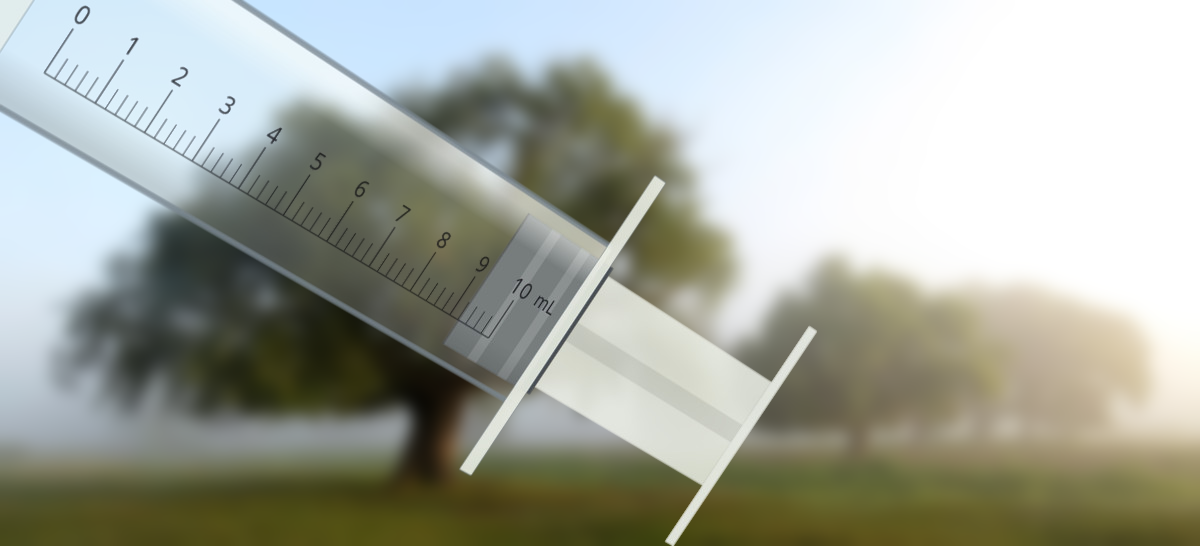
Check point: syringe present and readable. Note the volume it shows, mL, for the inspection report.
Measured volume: 9.2 mL
